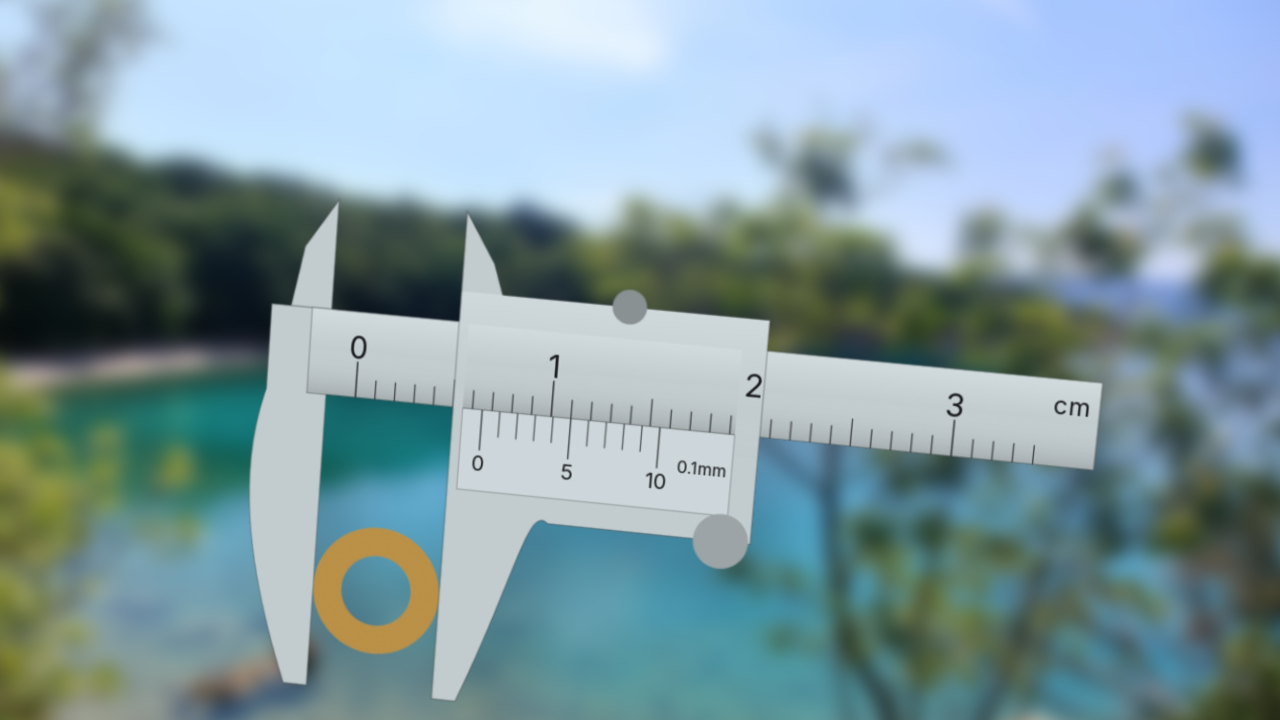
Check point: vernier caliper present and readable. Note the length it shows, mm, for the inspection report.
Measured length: 6.5 mm
